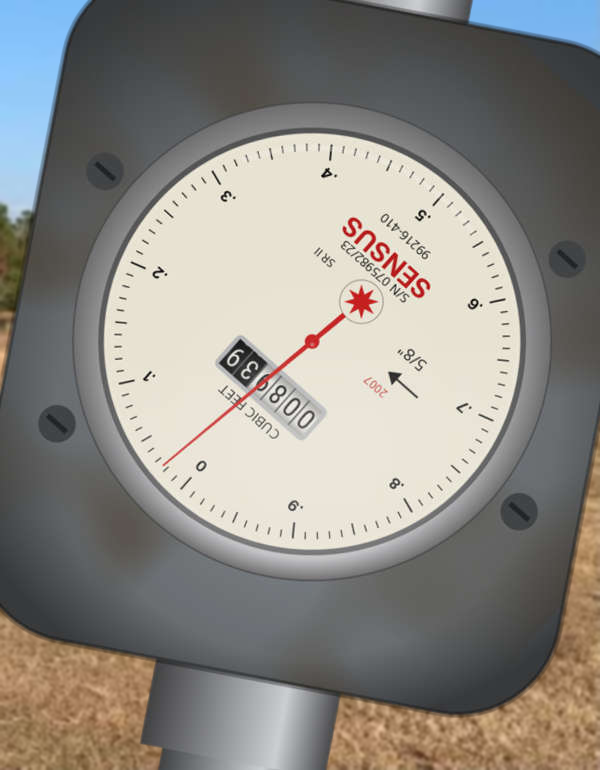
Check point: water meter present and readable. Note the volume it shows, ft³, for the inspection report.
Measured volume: 8939.02 ft³
